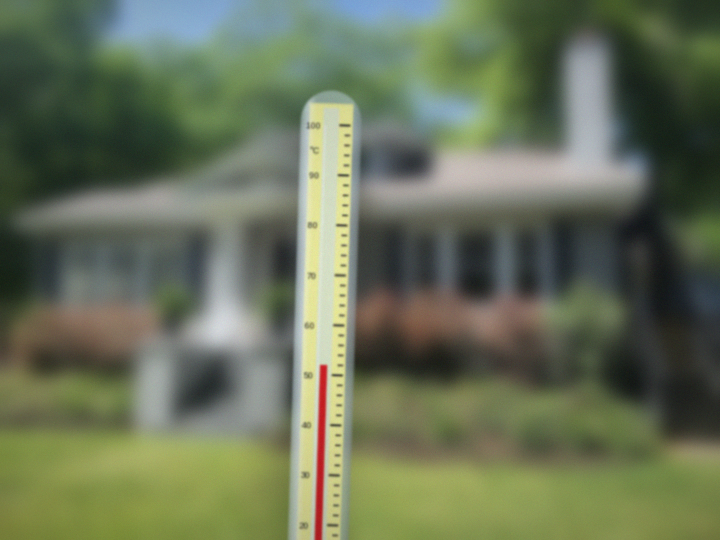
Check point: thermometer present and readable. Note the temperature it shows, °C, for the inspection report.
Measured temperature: 52 °C
